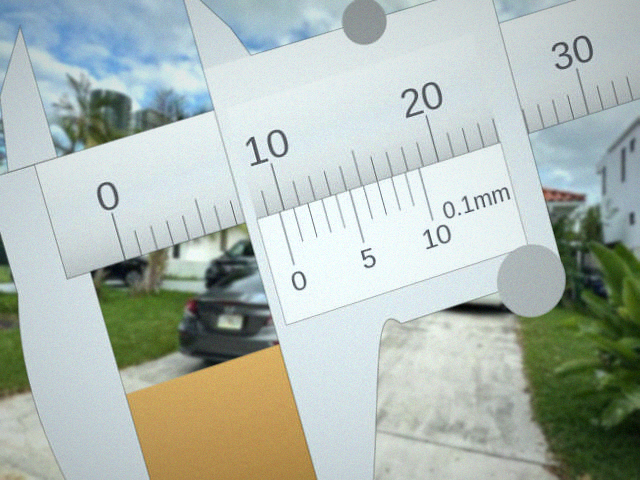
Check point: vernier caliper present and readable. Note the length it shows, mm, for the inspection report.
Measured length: 9.7 mm
